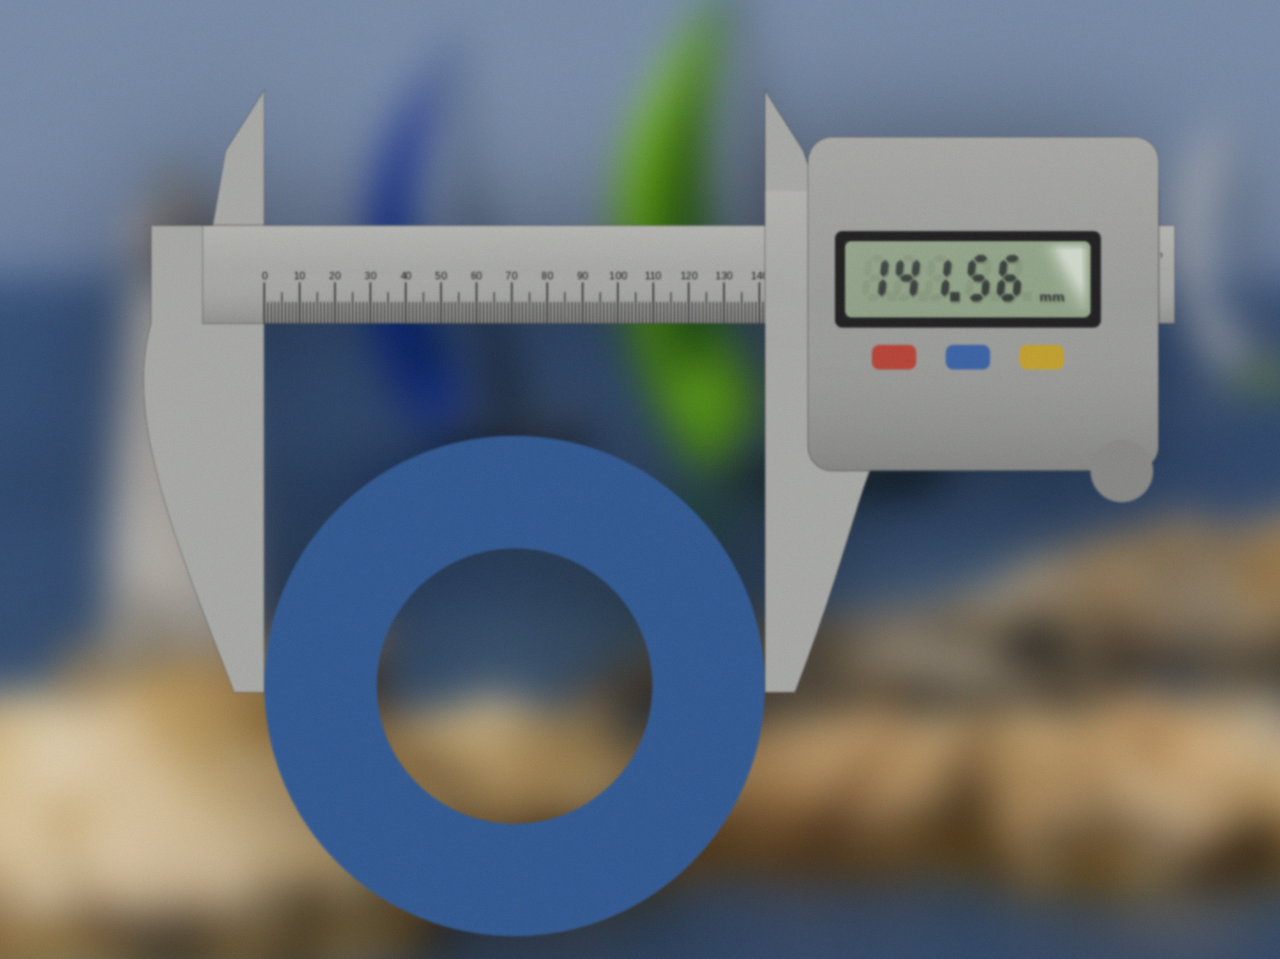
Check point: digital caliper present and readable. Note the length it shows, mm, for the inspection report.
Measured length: 141.56 mm
